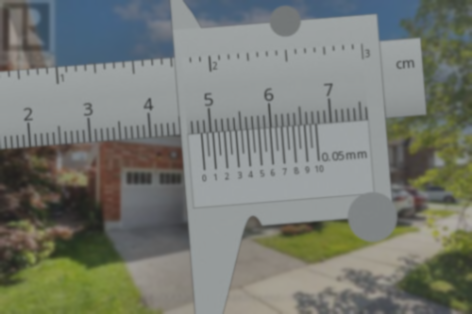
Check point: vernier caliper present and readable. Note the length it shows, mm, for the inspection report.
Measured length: 48.5 mm
